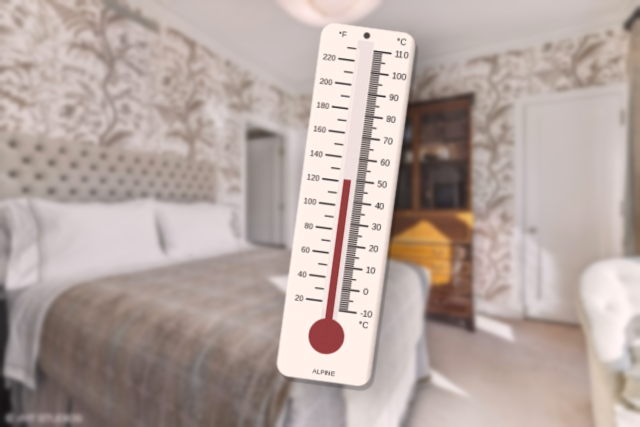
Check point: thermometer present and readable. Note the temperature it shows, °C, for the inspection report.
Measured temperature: 50 °C
